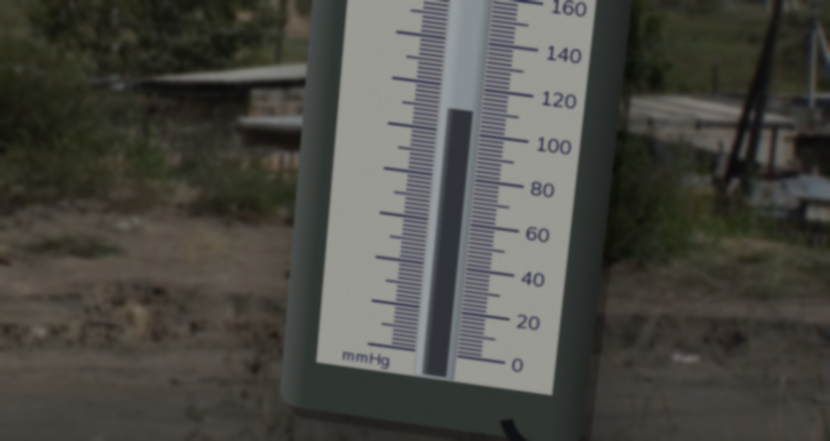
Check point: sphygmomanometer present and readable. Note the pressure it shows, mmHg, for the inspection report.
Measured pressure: 110 mmHg
